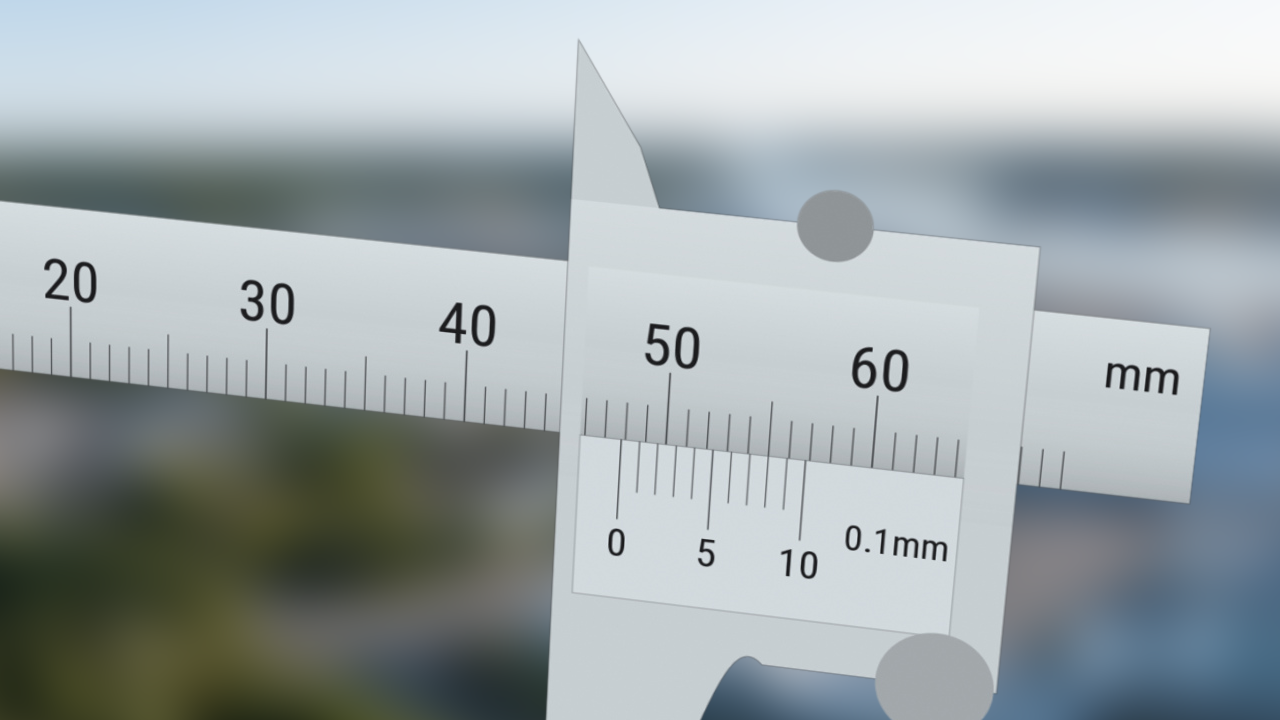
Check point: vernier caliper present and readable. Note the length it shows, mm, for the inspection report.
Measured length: 47.8 mm
